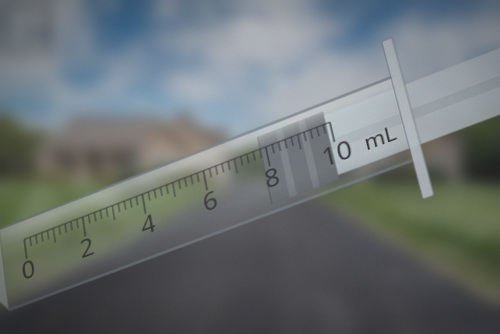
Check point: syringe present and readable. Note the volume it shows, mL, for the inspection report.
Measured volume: 7.8 mL
